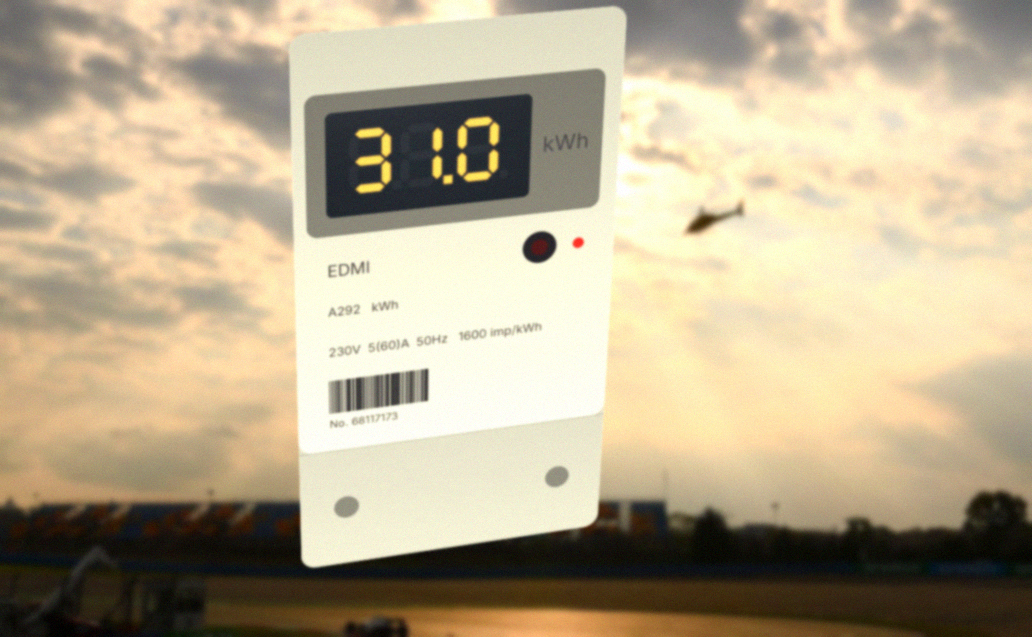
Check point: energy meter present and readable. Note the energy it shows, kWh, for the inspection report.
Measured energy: 31.0 kWh
